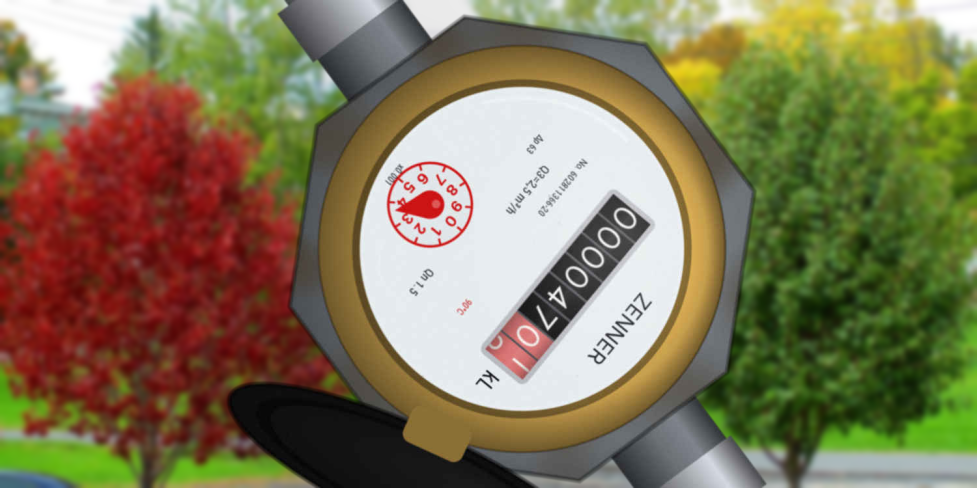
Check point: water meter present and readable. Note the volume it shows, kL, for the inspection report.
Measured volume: 47.013 kL
